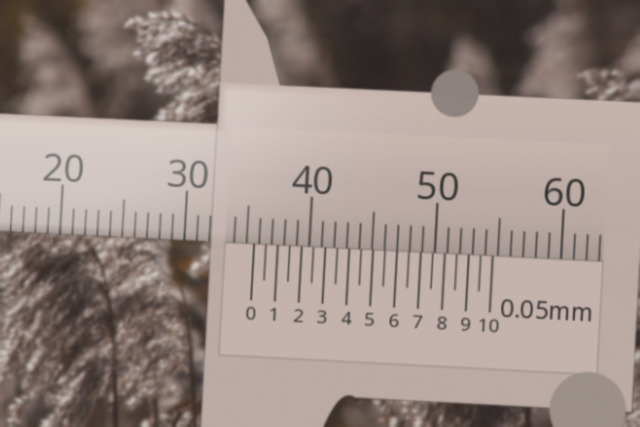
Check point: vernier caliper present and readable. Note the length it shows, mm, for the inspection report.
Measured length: 35.6 mm
